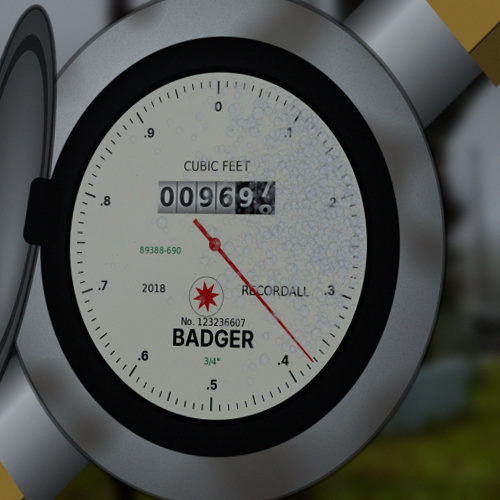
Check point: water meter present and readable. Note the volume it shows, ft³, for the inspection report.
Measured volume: 9697.37 ft³
